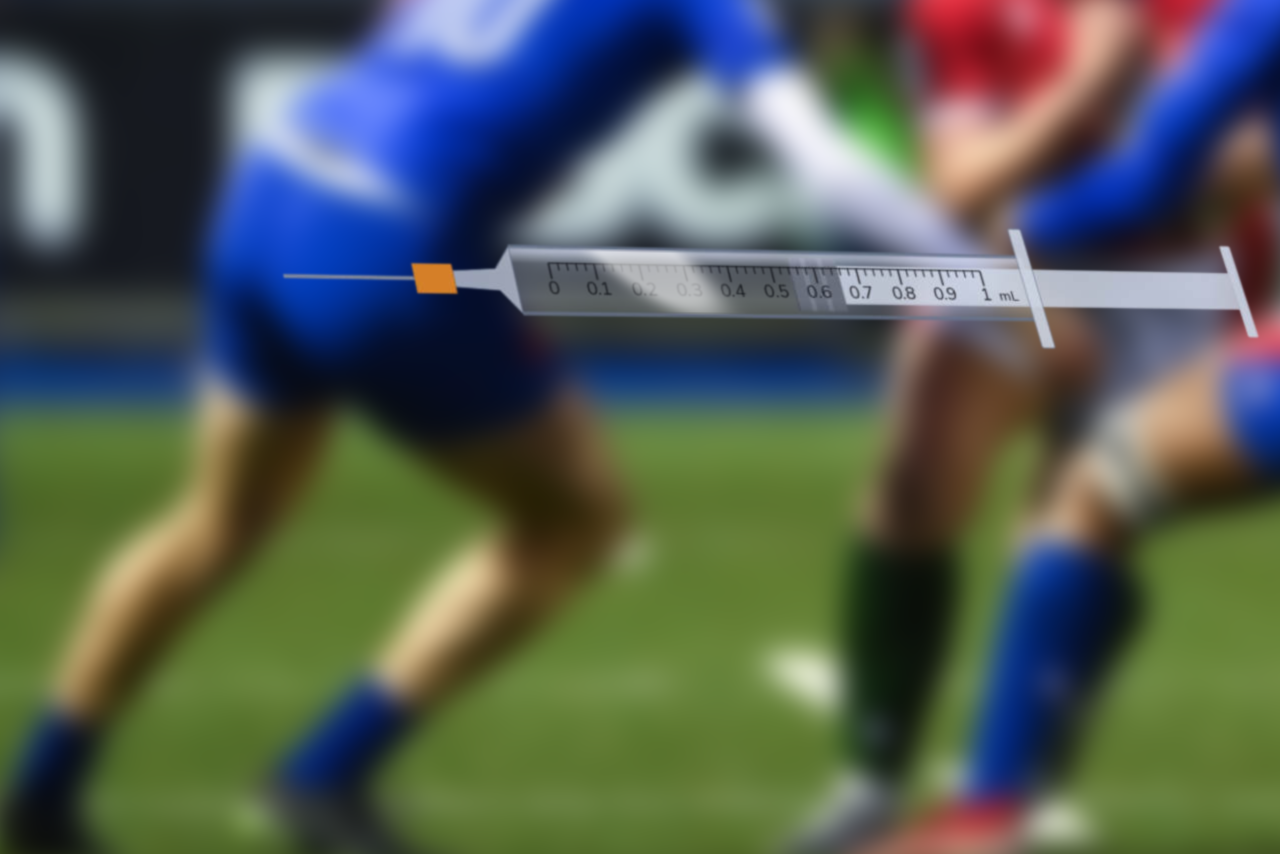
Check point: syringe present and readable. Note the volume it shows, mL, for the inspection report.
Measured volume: 0.54 mL
